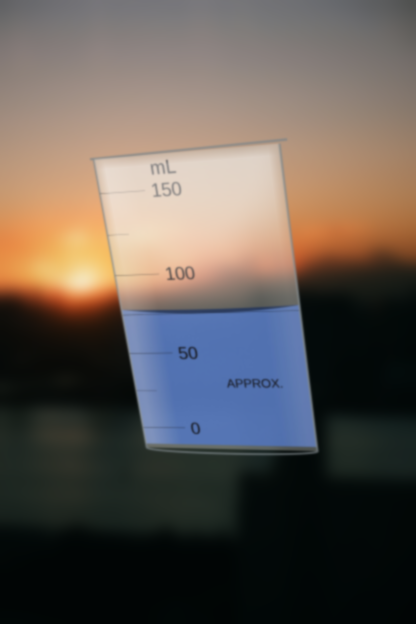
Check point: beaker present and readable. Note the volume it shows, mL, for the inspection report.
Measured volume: 75 mL
